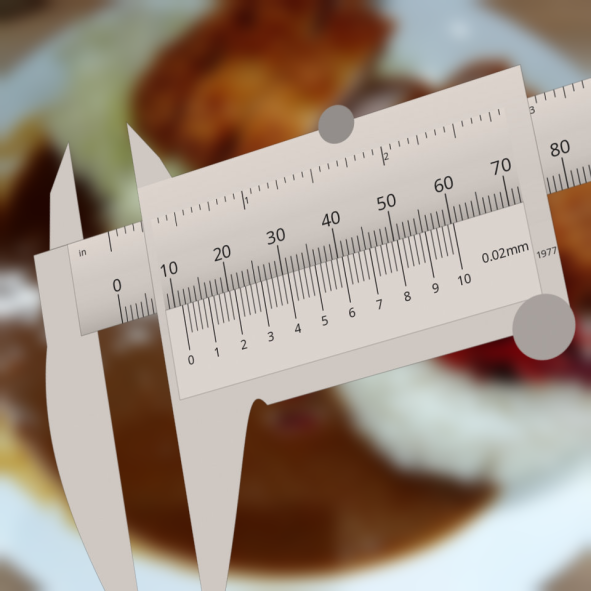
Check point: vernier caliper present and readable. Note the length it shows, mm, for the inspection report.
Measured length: 11.4 mm
